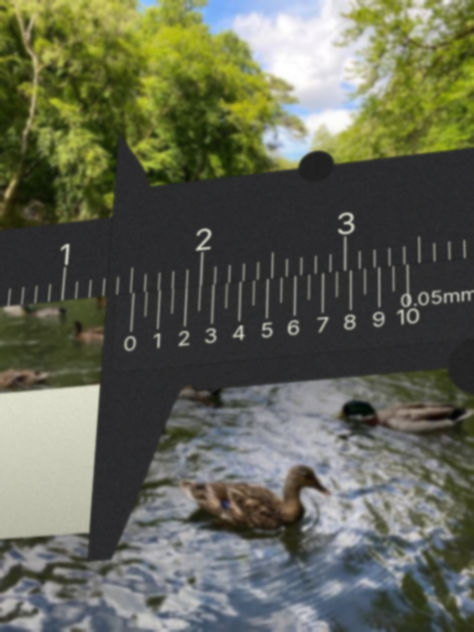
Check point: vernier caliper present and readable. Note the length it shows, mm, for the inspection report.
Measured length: 15.2 mm
